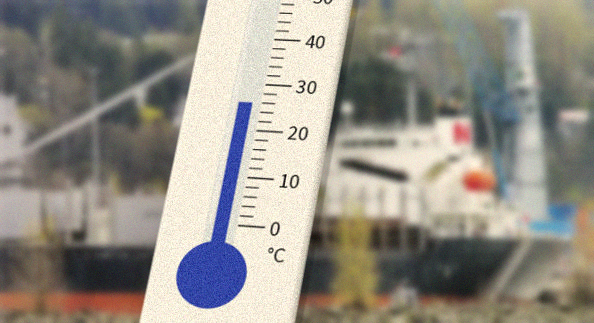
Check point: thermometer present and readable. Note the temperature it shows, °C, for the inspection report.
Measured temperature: 26 °C
